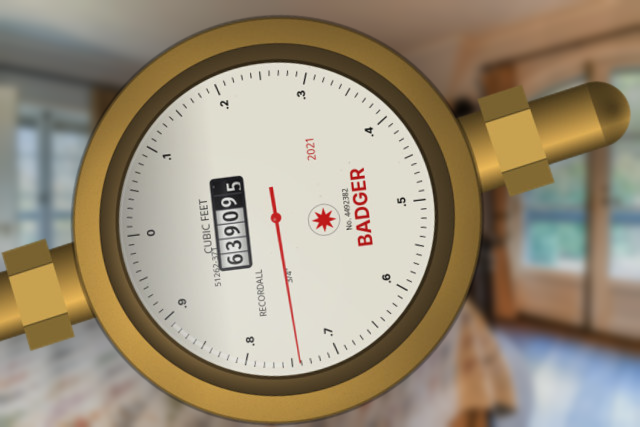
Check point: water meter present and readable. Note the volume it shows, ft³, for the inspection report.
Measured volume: 639094.74 ft³
